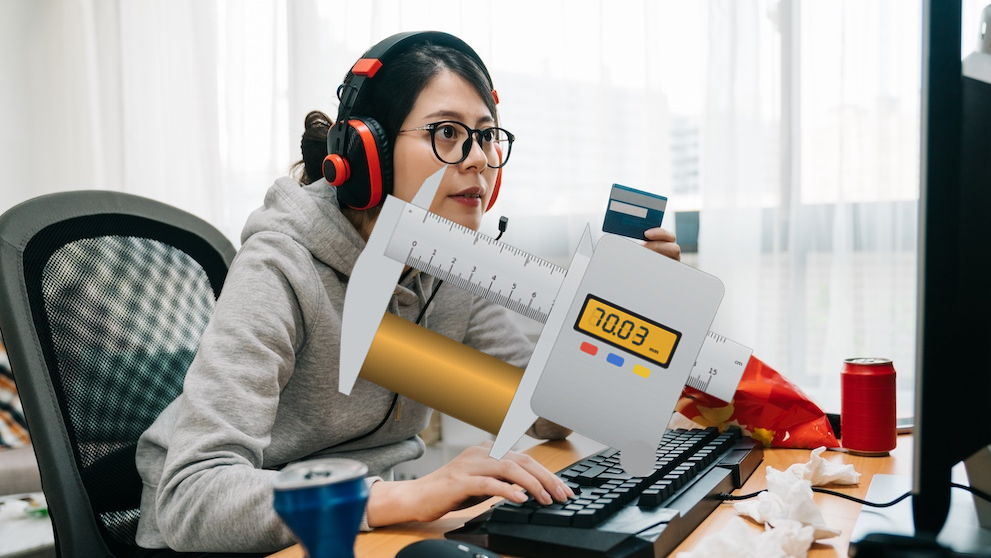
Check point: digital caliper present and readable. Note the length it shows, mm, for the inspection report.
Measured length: 70.03 mm
